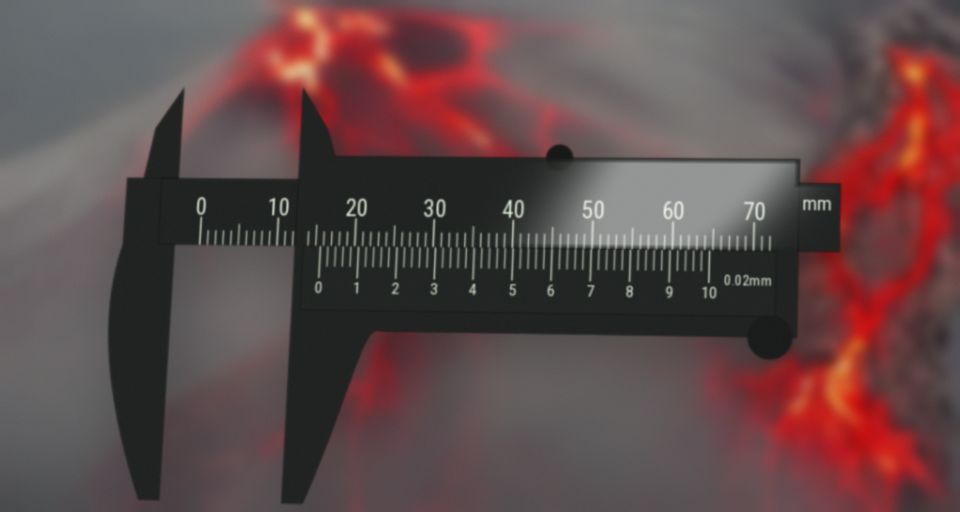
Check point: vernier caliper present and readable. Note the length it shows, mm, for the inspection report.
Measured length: 15.6 mm
